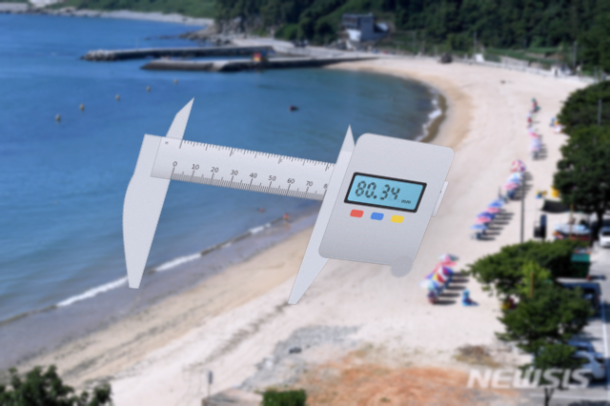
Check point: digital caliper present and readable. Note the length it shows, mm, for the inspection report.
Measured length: 80.34 mm
